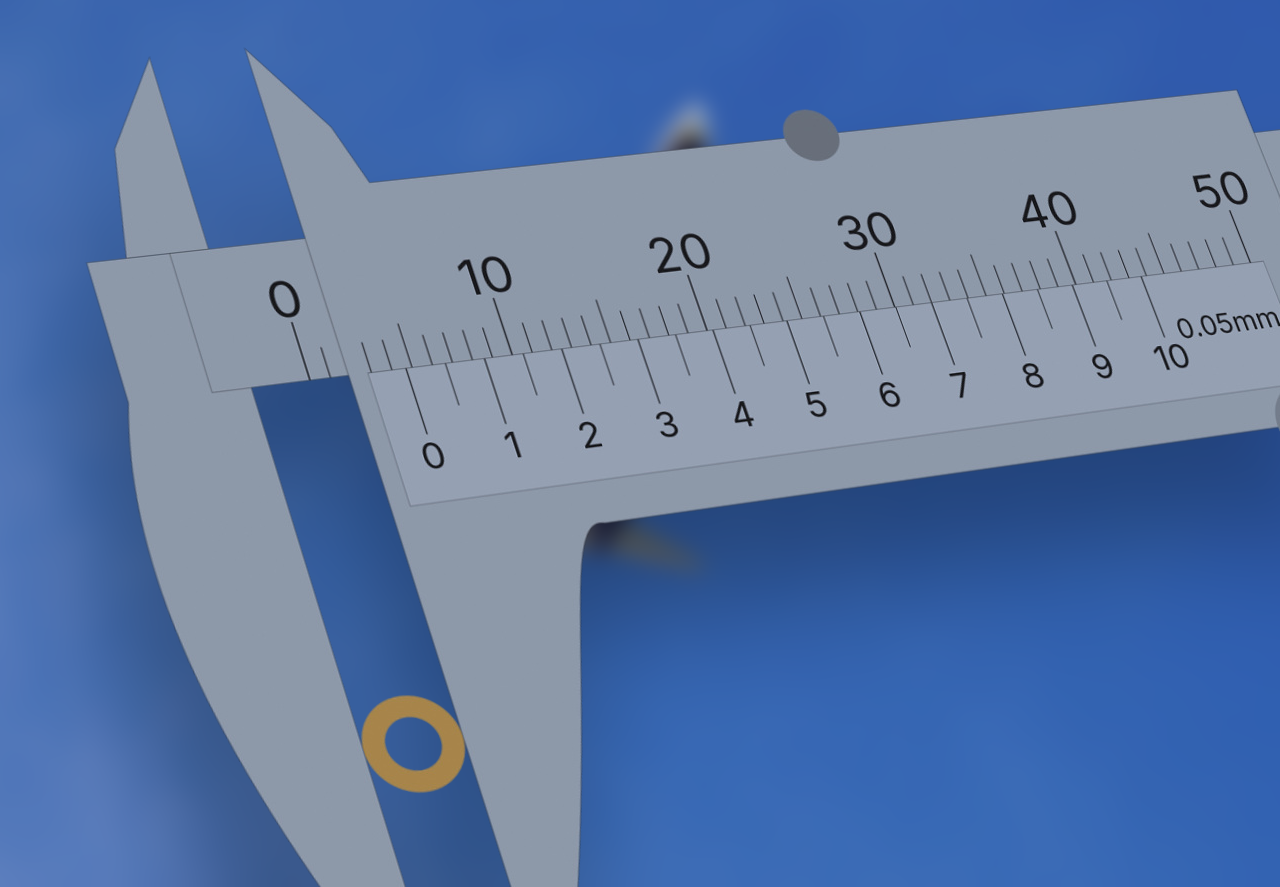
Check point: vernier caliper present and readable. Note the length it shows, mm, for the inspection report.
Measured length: 4.7 mm
